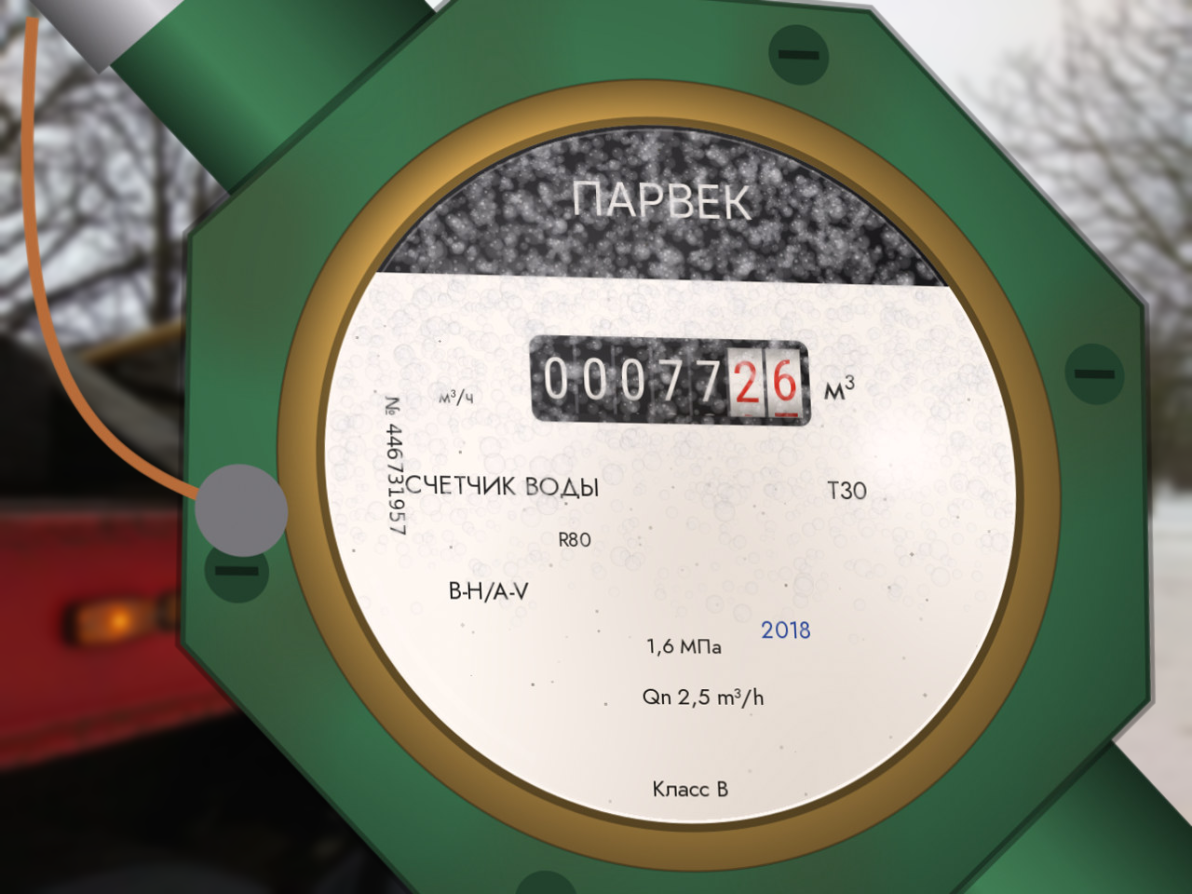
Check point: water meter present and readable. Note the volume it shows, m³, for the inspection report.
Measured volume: 77.26 m³
